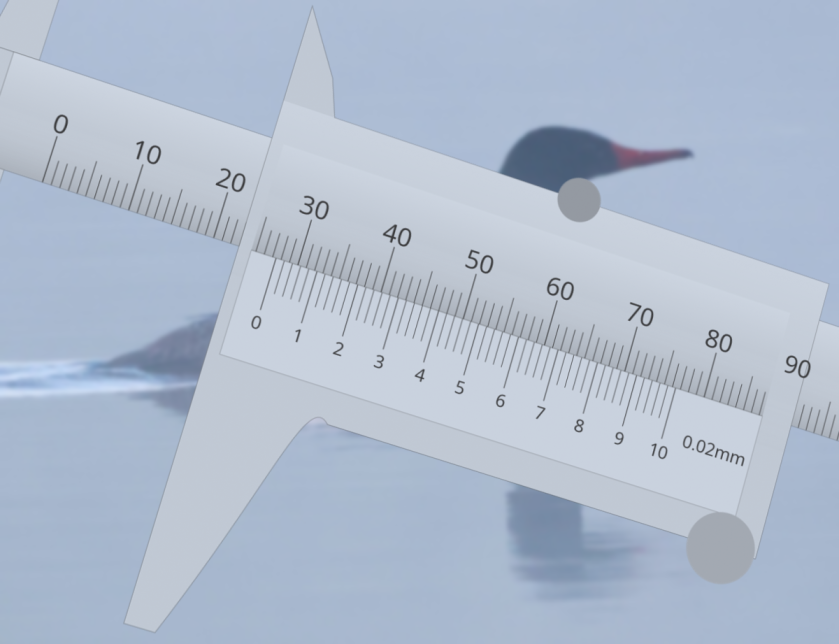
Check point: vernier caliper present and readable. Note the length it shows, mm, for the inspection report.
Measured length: 27.4 mm
